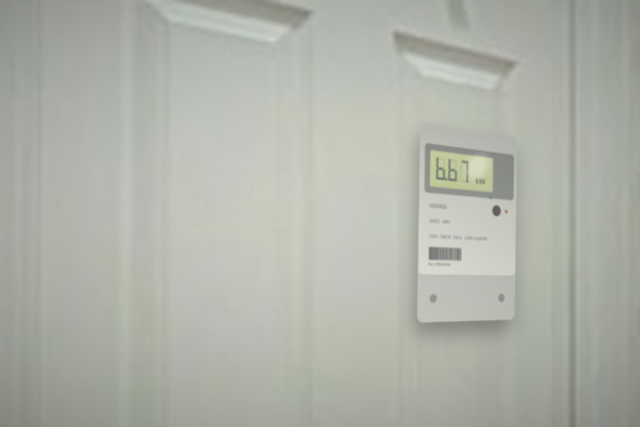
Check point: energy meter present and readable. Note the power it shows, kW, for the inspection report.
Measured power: 6.67 kW
